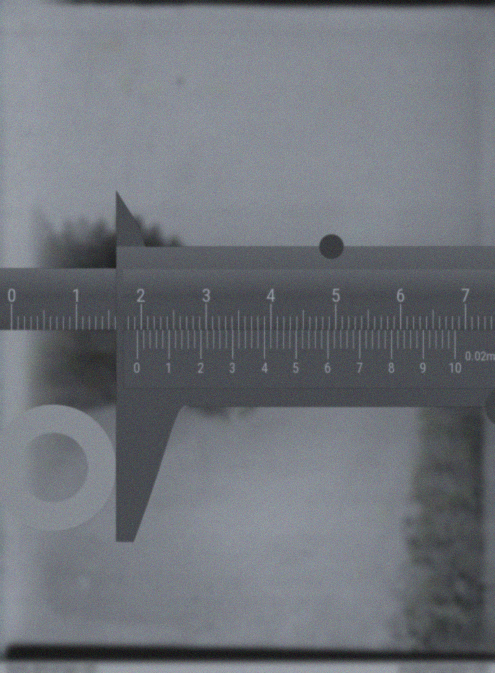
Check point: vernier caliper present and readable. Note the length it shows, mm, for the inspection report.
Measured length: 19.4 mm
